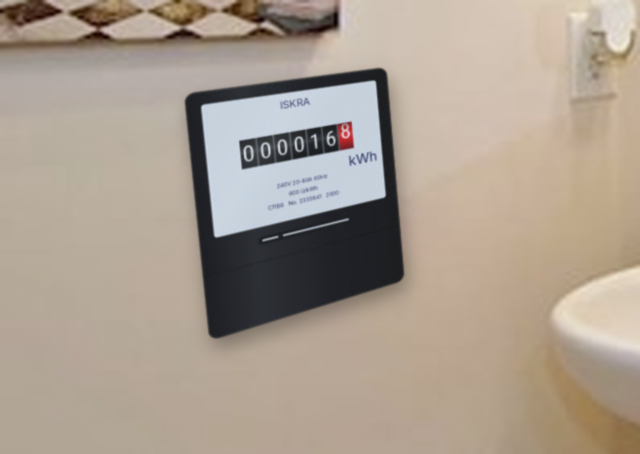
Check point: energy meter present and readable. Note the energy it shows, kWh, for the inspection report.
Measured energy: 16.8 kWh
